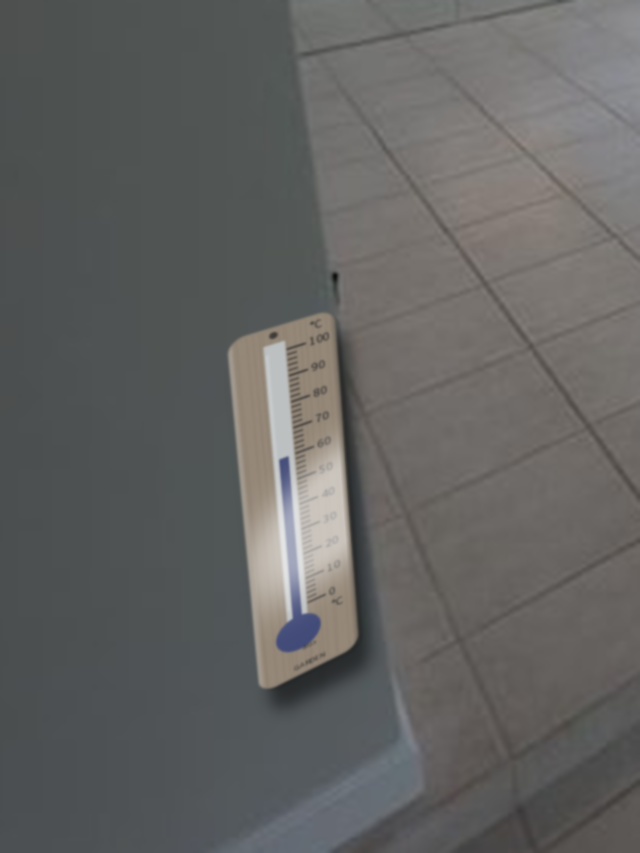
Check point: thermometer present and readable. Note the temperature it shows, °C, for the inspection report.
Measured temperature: 60 °C
